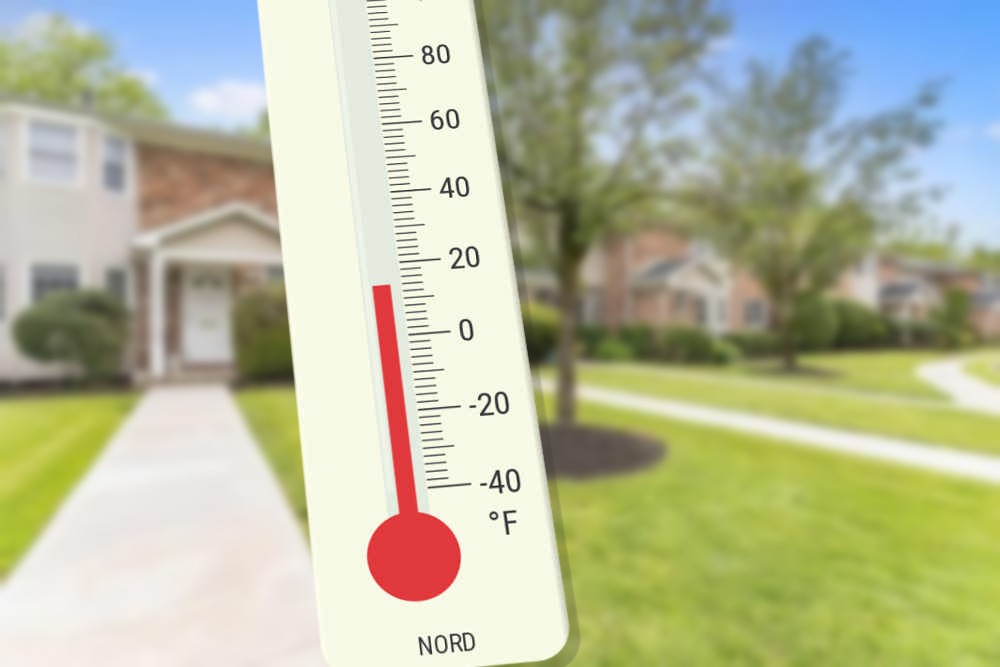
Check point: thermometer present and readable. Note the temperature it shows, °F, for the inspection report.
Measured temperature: 14 °F
